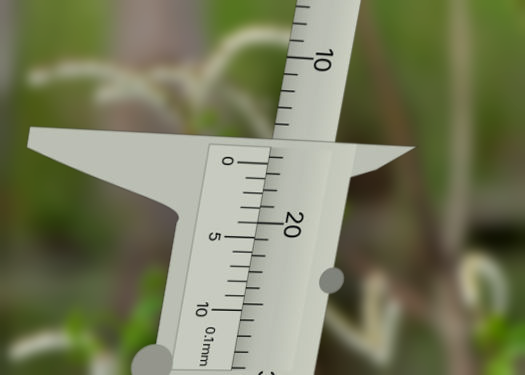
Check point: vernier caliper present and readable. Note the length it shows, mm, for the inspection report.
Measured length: 16.4 mm
